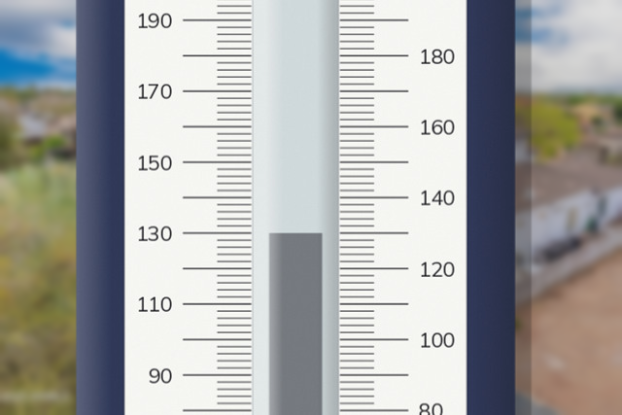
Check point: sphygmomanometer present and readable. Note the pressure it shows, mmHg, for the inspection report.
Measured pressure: 130 mmHg
